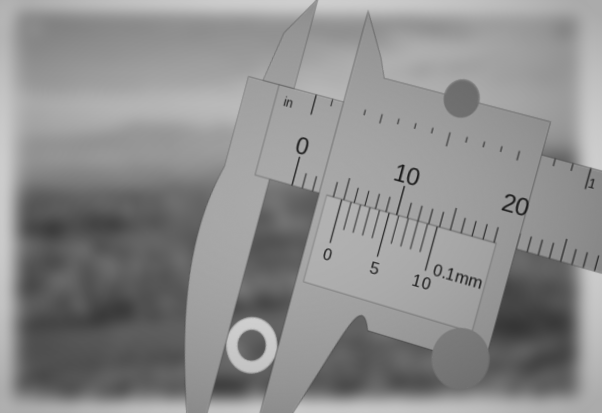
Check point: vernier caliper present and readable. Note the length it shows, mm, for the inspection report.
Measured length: 4.8 mm
